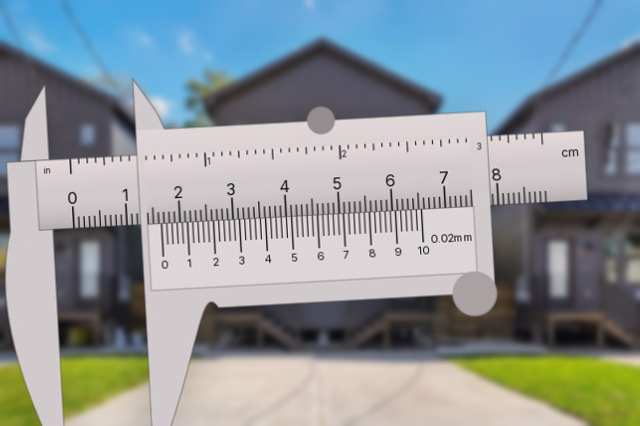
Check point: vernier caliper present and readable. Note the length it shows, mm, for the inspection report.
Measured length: 16.5 mm
